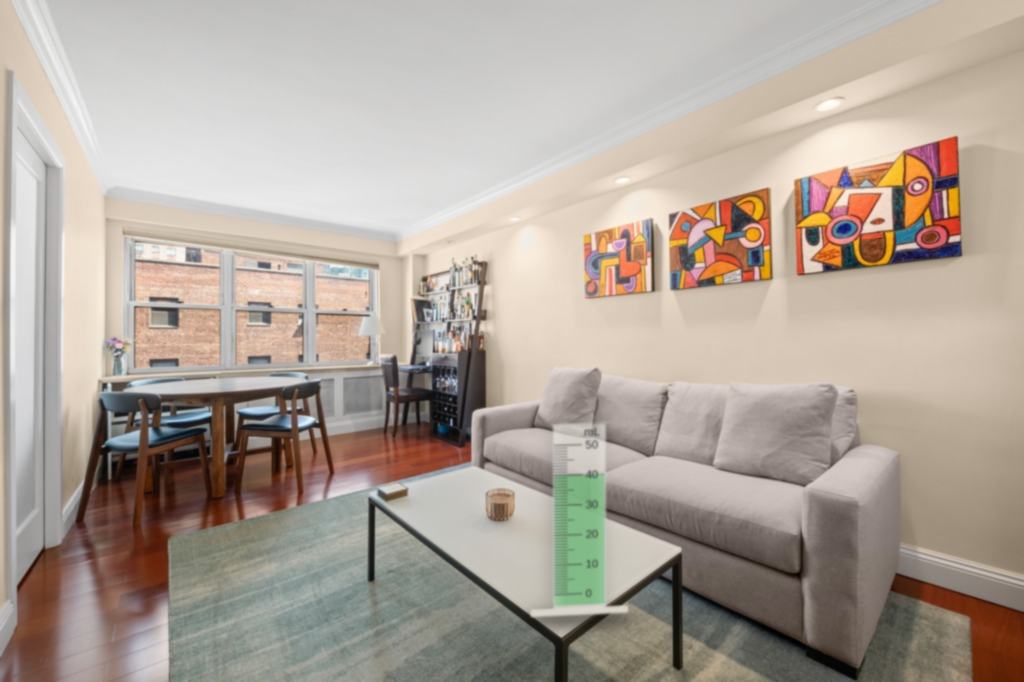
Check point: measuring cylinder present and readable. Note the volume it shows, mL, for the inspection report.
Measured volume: 40 mL
